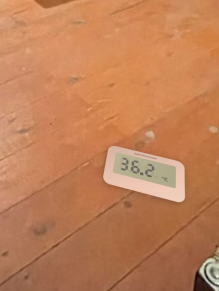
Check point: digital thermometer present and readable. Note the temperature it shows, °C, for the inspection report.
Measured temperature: 36.2 °C
